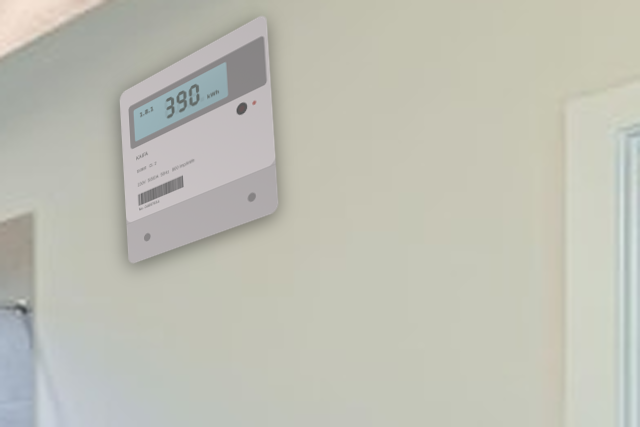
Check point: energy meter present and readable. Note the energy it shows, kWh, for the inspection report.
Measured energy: 390 kWh
